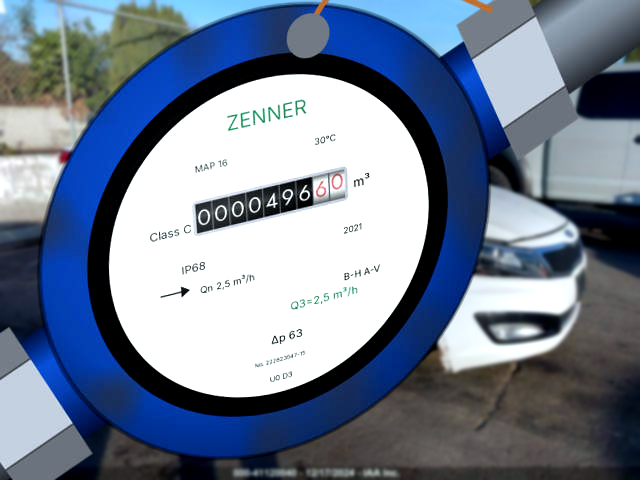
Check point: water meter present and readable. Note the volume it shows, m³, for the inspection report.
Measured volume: 496.60 m³
